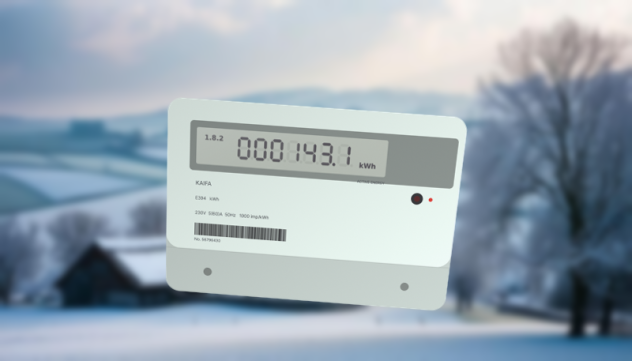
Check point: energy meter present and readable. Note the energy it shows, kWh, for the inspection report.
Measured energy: 143.1 kWh
